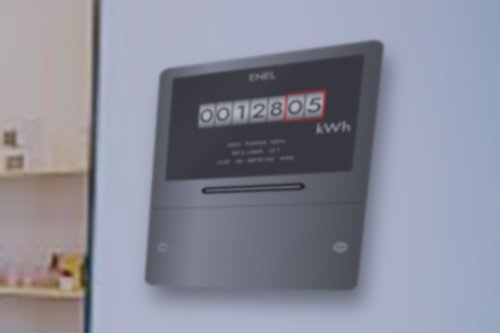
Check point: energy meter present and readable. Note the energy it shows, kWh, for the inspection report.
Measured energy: 128.05 kWh
